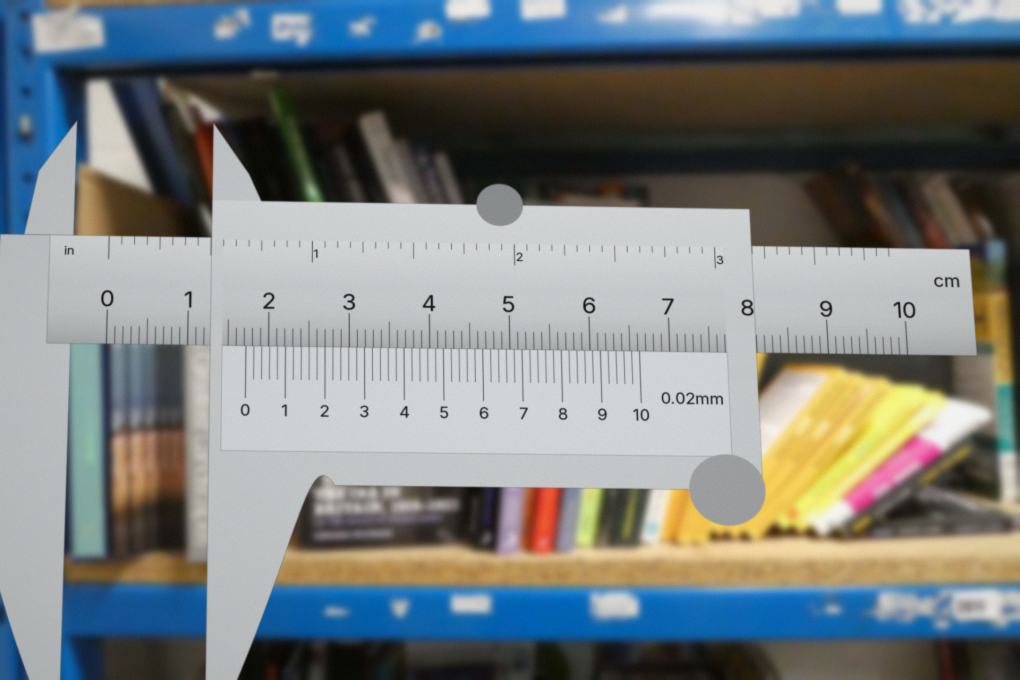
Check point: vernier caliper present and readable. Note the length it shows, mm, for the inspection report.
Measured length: 17.2 mm
